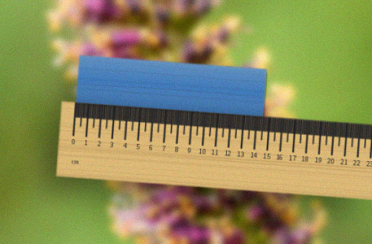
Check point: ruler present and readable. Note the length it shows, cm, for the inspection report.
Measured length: 14.5 cm
